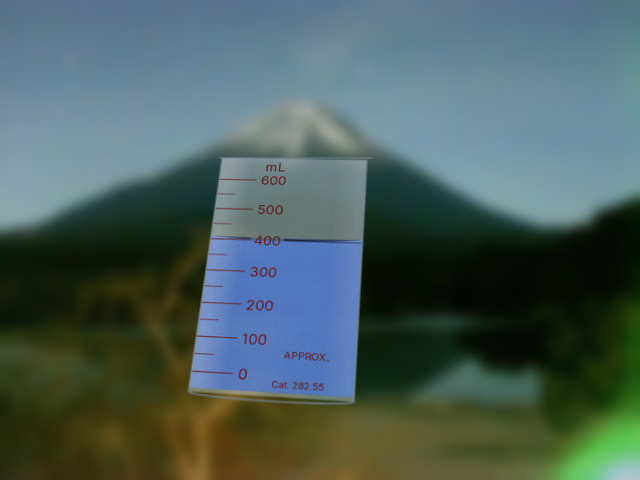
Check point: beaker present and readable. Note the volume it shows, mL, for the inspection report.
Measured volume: 400 mL
